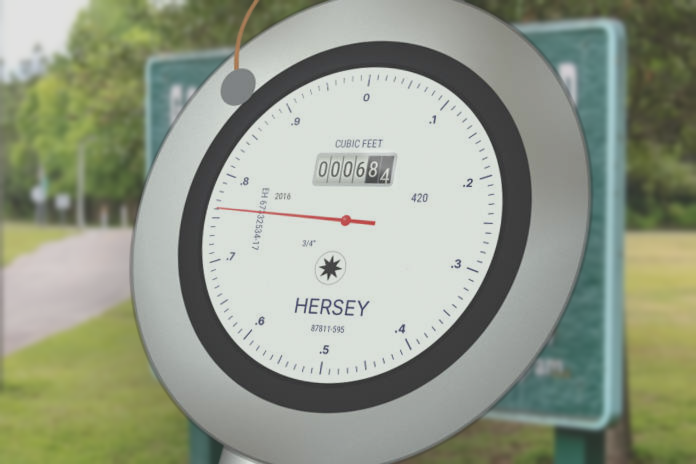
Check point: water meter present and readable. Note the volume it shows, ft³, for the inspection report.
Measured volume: 683.76 ft³
